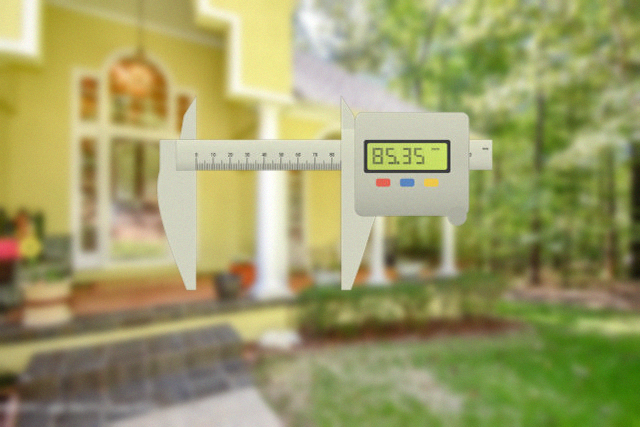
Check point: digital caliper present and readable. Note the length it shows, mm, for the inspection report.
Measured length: 85.35 mm
